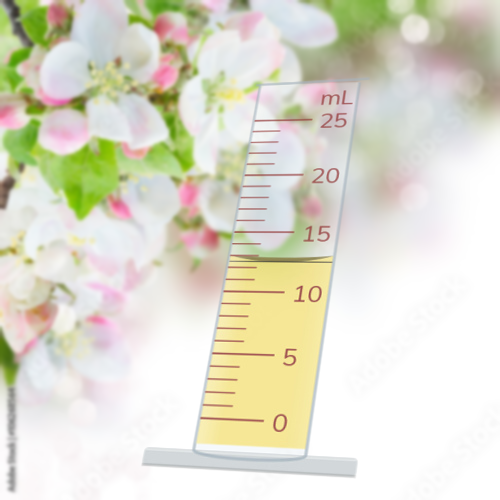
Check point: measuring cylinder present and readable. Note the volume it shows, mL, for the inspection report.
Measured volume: 12.5 mL
